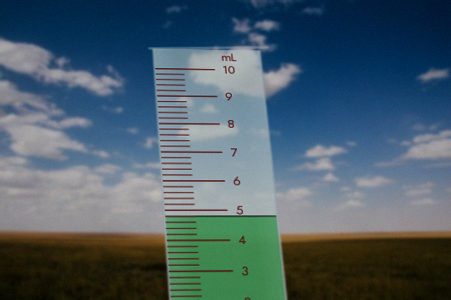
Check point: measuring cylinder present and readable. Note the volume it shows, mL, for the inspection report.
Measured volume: 4.8 mL
